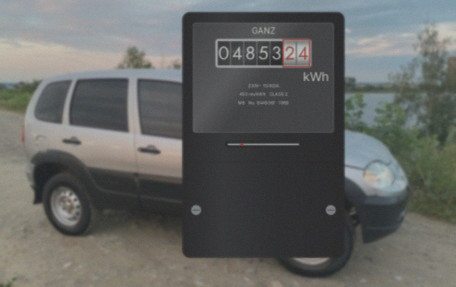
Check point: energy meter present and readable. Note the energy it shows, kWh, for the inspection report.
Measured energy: 4853.24 kWh
